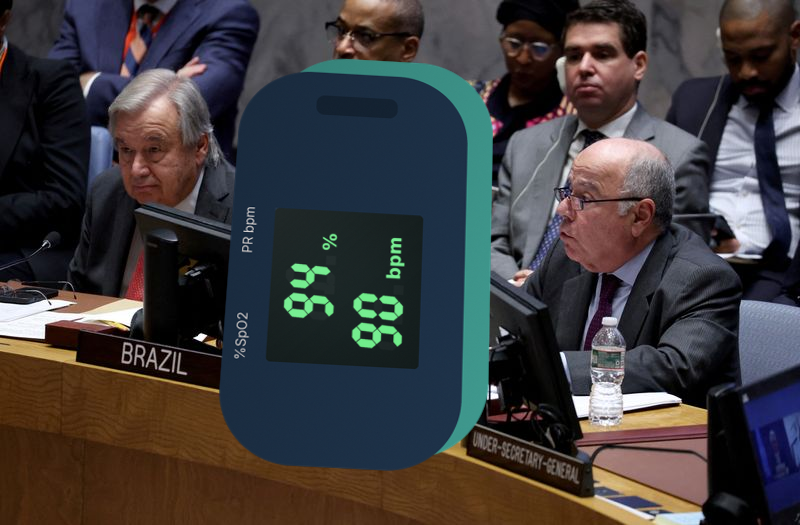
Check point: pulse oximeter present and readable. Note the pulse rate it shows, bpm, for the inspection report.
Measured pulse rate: 90 bpm
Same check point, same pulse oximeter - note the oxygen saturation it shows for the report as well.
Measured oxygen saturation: 94 %
